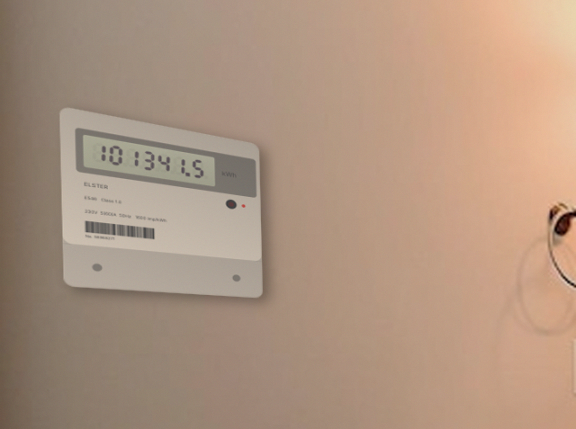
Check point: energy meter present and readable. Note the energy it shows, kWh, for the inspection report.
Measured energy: 101341.5 kWh
